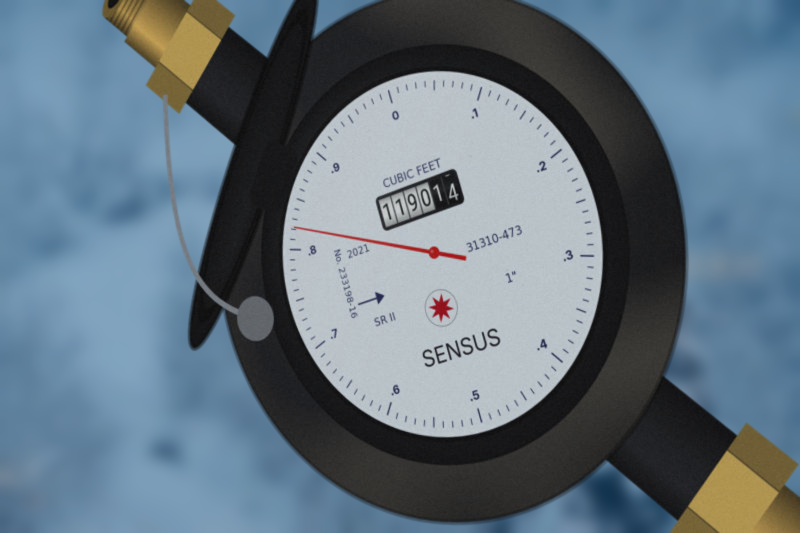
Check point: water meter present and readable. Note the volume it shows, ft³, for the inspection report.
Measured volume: 119013.82 ft³
